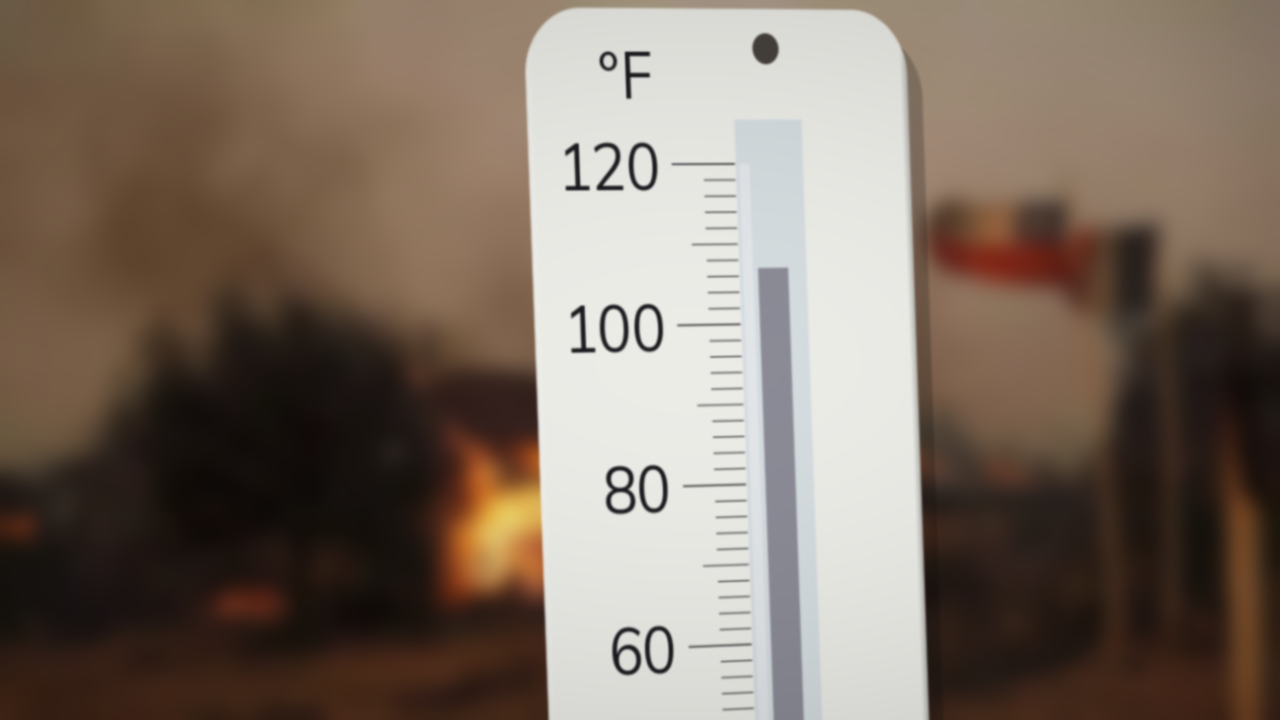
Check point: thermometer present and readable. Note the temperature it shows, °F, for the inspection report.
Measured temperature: 107 °F
